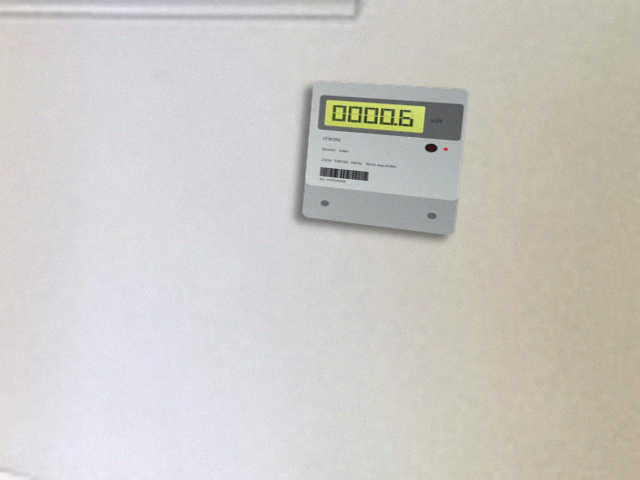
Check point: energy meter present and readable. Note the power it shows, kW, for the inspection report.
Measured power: 0.6 kW
